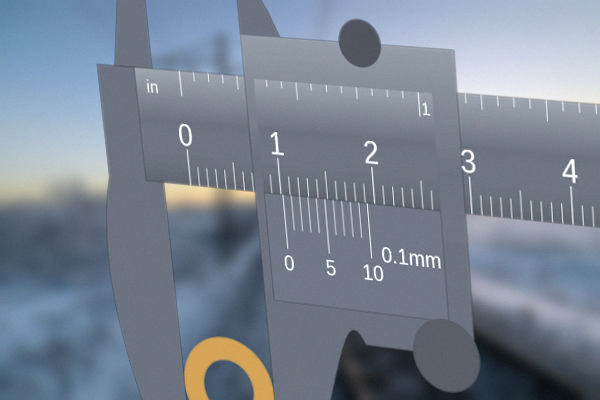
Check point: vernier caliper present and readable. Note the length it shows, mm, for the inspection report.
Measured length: 10.2 mm
